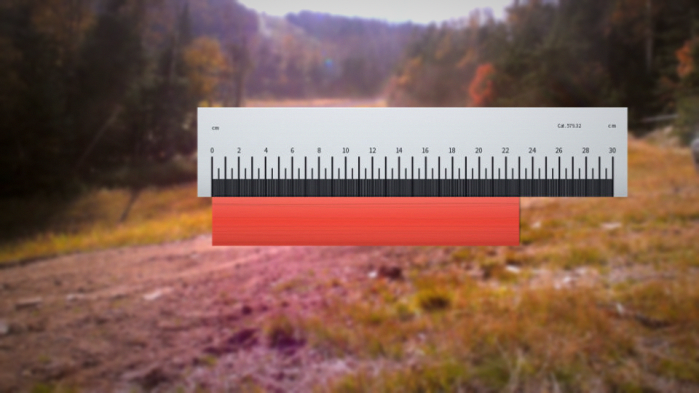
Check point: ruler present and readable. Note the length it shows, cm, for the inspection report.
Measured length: 23 cm
